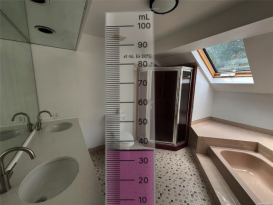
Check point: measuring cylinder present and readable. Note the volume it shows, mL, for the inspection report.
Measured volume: 35 mL
